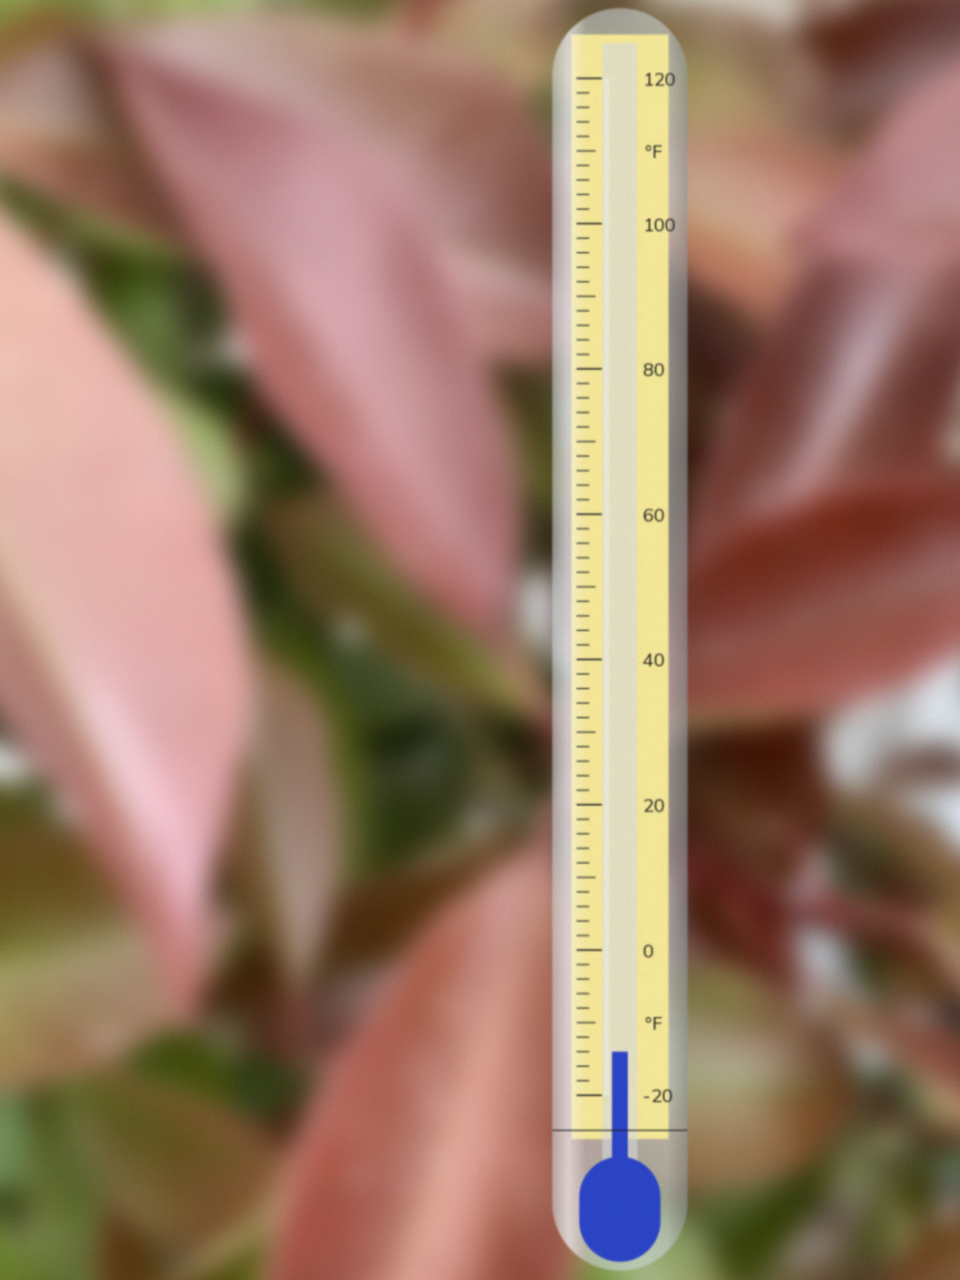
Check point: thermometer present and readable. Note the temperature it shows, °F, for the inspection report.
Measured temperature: -14 °F
